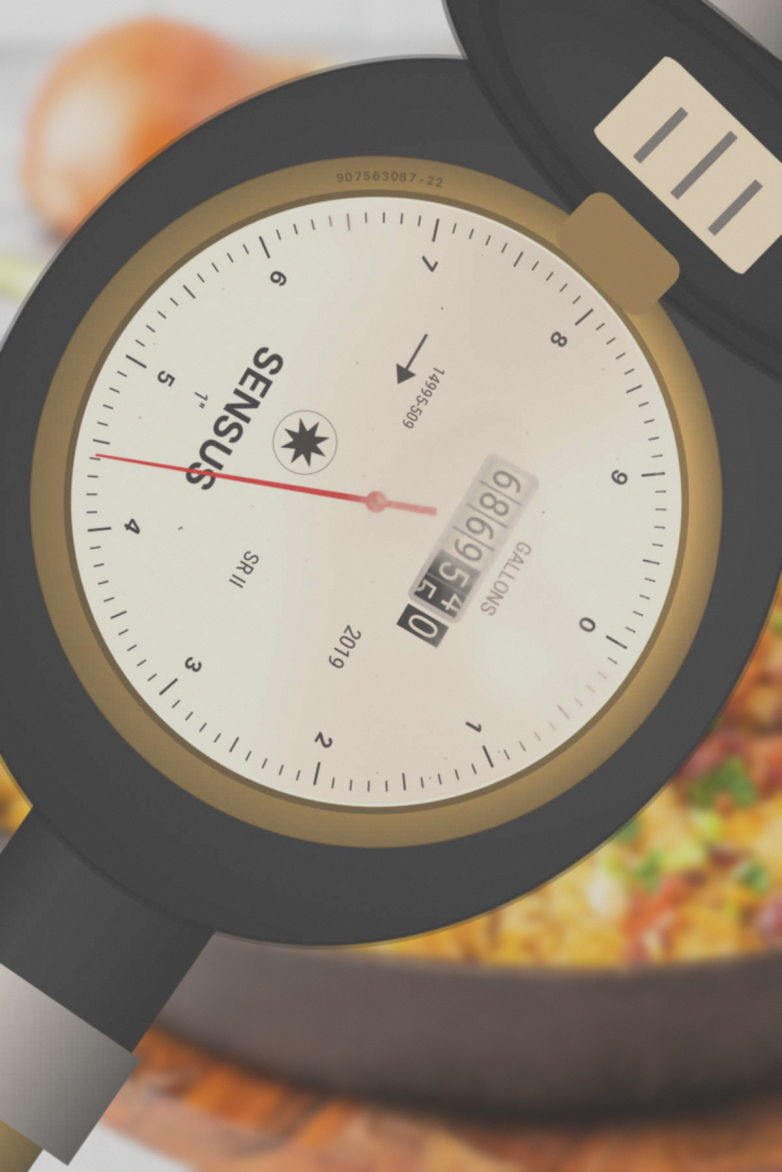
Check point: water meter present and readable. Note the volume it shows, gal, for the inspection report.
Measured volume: 6869544.4 gal
